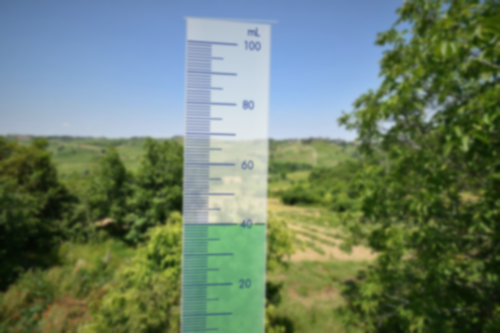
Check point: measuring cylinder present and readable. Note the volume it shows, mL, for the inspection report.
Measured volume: 40 mL
